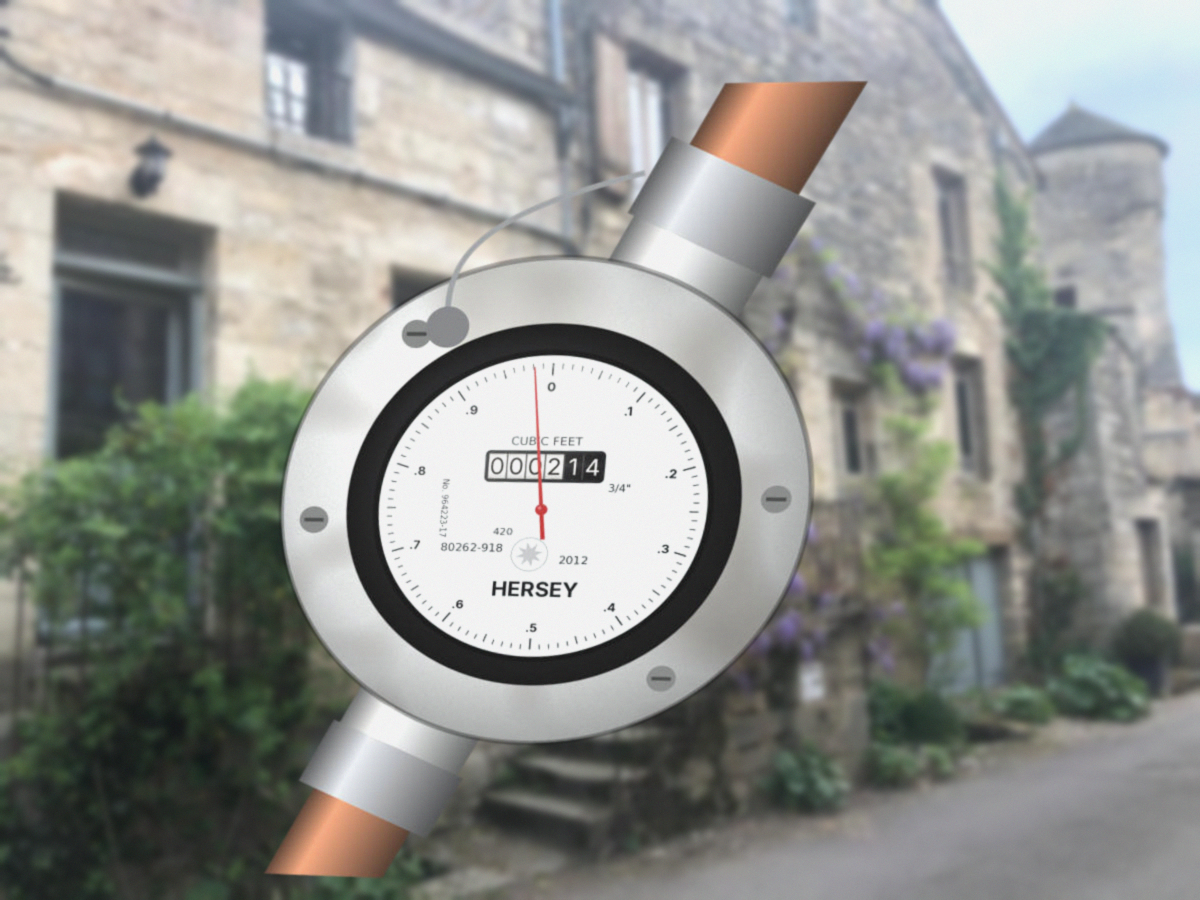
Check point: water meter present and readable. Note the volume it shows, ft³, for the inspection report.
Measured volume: 213.98 ft³
